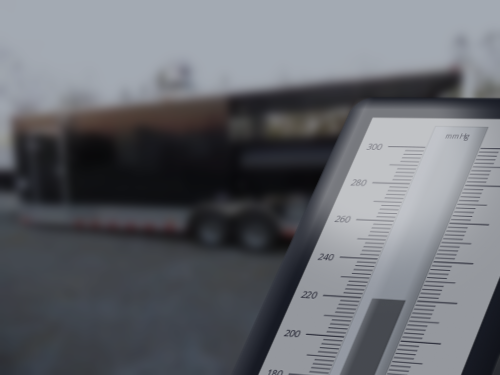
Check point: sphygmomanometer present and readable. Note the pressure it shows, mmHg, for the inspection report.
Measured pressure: 220 mmHg
